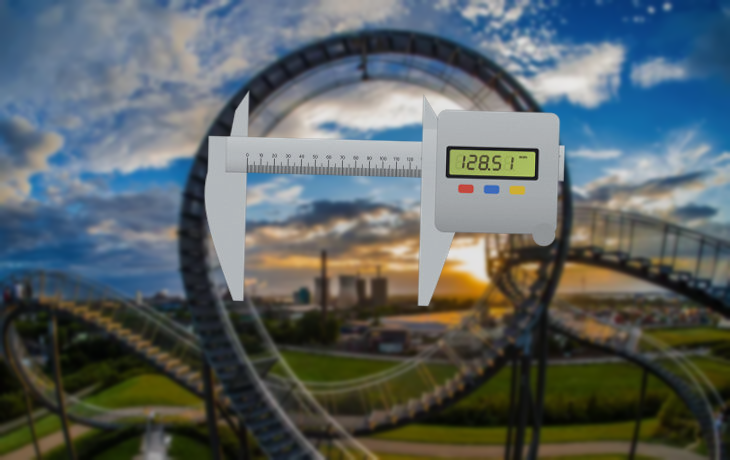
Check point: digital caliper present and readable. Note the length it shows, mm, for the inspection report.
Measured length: 128.51 mm
